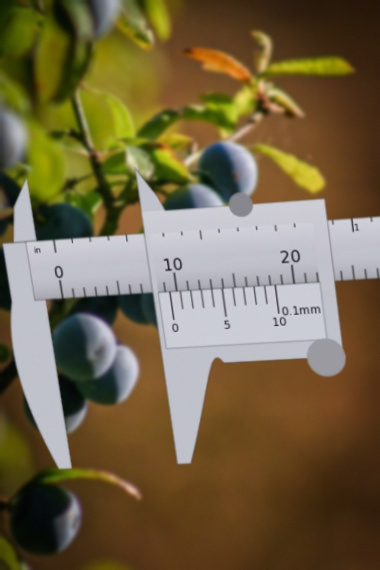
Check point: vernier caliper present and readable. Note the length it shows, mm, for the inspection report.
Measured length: 9.4 mm
